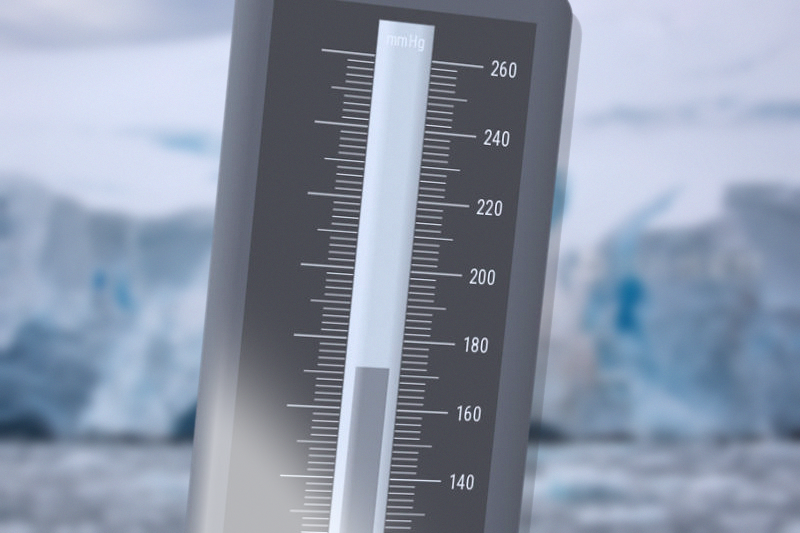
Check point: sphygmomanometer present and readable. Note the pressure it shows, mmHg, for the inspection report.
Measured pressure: 172 mmHg
